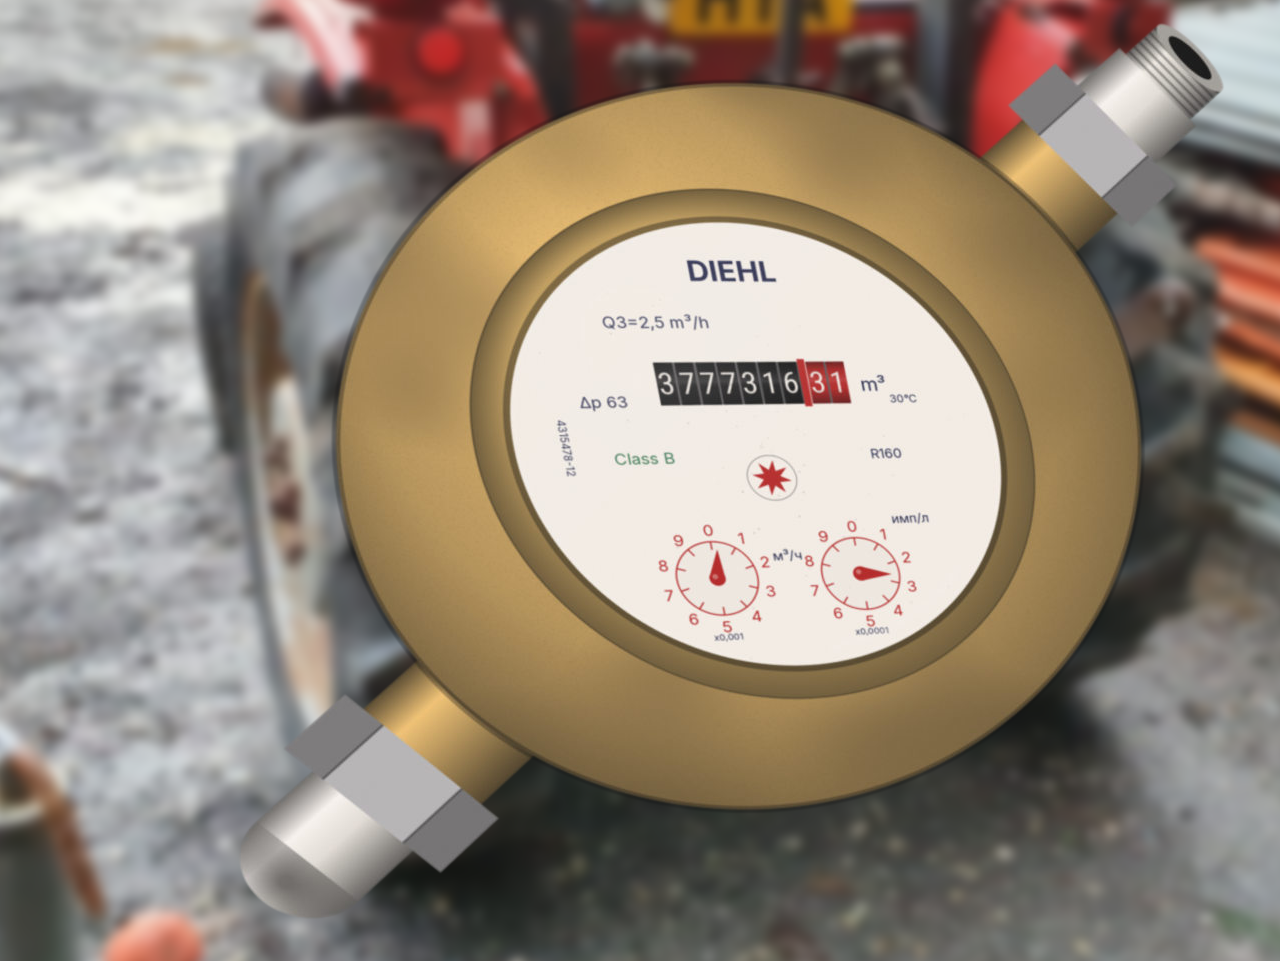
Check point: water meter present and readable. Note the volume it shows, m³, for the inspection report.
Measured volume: 3777316.3102 m³
